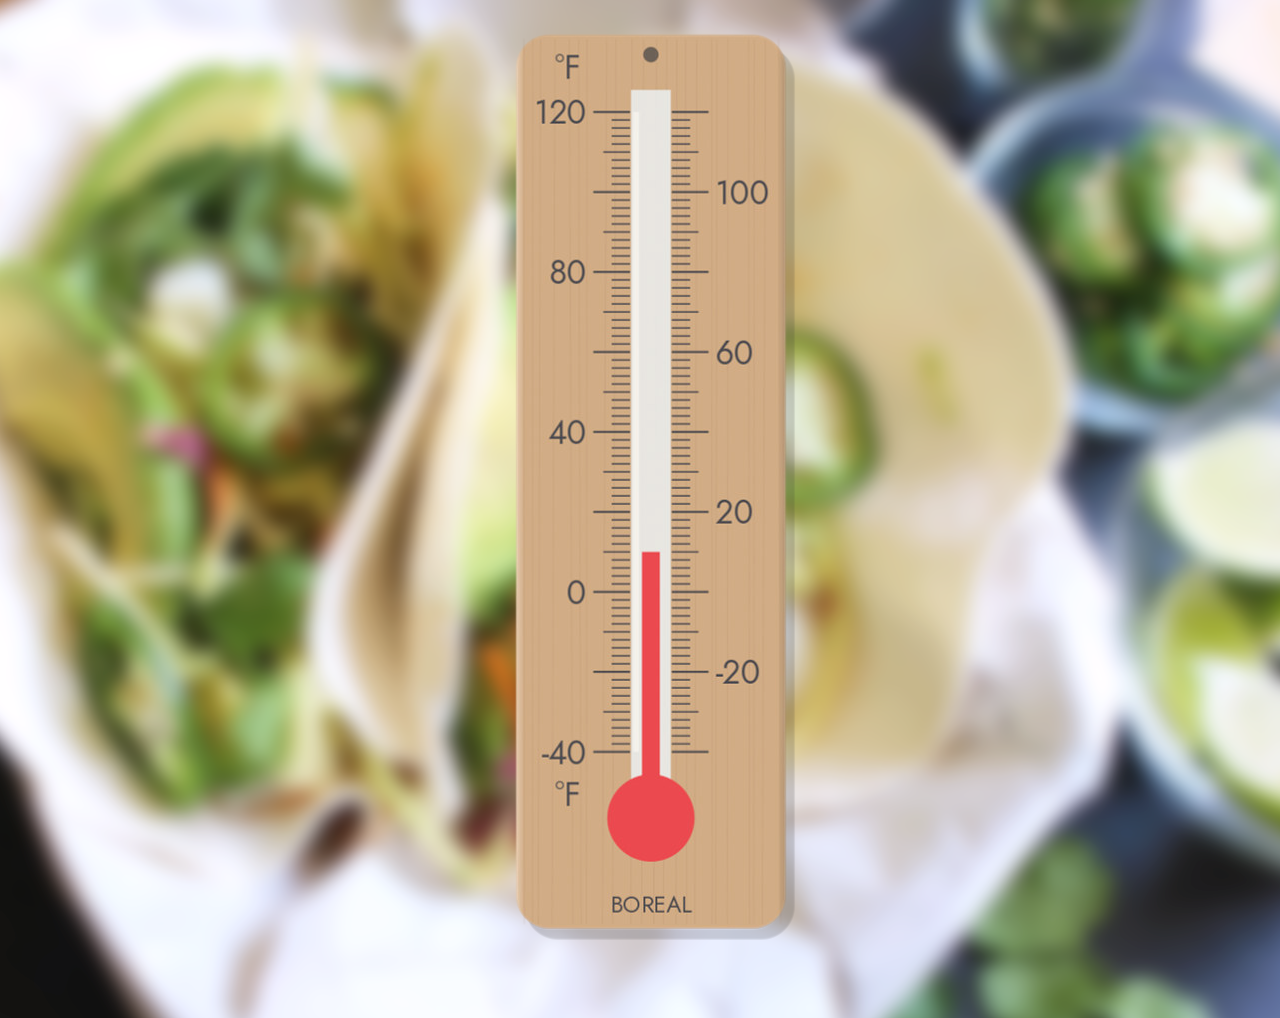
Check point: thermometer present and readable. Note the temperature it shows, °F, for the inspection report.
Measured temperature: 10 °F
